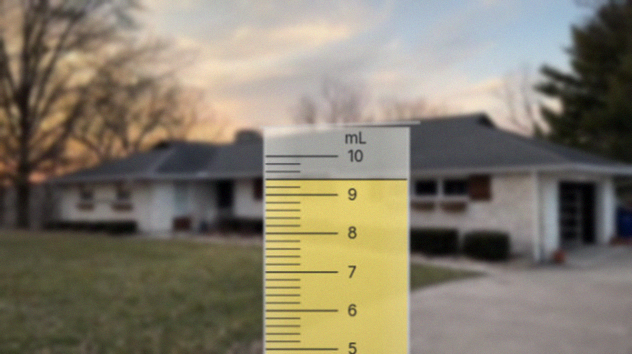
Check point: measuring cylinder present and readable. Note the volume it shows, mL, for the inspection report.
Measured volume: 9.4 mL
